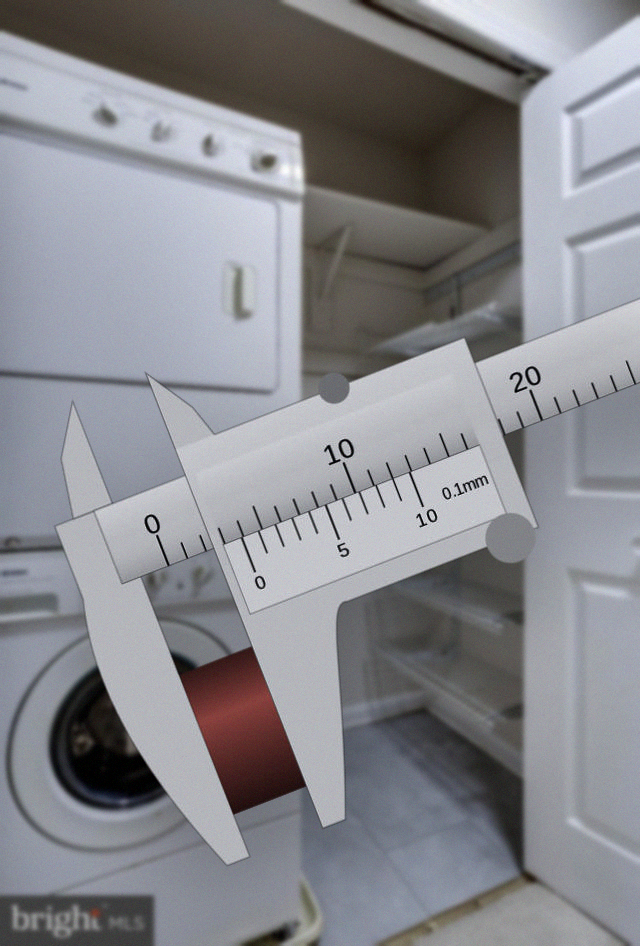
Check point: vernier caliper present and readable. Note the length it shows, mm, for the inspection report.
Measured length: 3.9 mm
